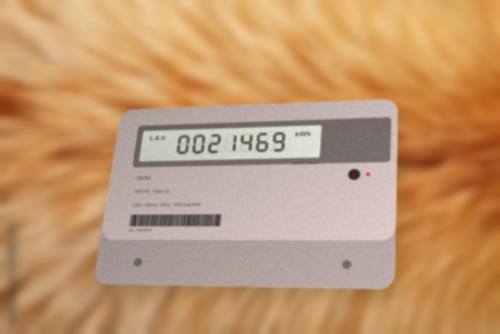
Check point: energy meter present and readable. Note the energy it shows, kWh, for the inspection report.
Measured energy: 21469 kWh
